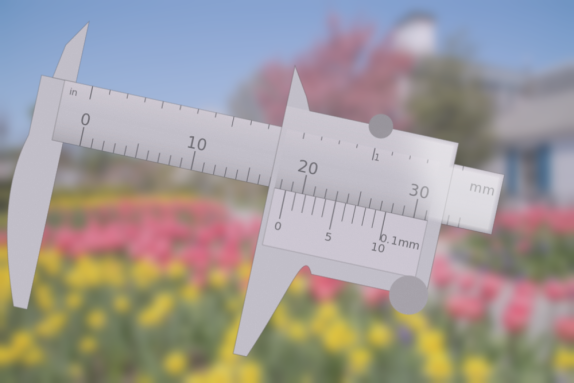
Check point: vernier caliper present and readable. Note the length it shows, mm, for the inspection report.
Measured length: 18.5 mm
